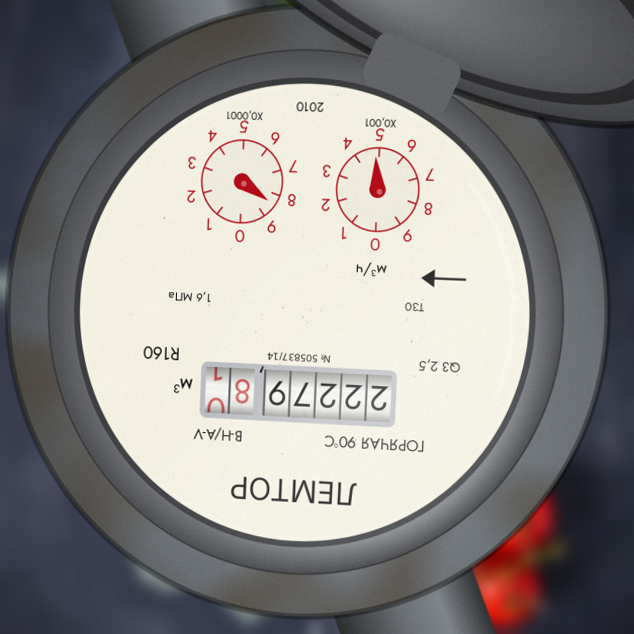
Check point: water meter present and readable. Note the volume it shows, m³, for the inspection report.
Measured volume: 22279.8048 m³
